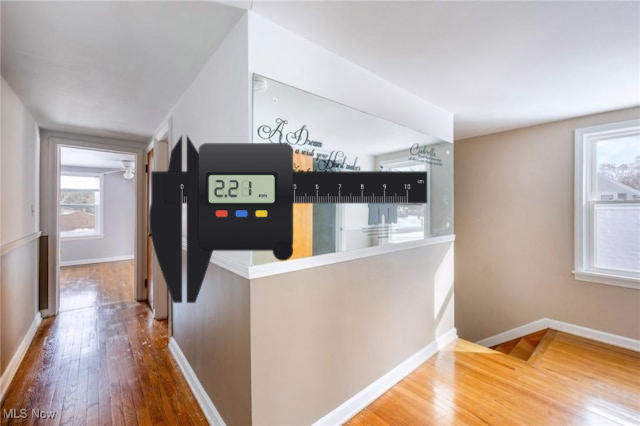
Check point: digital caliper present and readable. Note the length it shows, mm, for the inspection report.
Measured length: 2.21 mm
